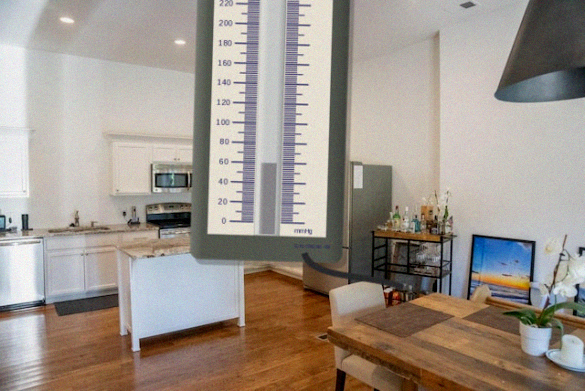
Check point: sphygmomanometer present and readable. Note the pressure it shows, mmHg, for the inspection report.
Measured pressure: 60 mmHg
